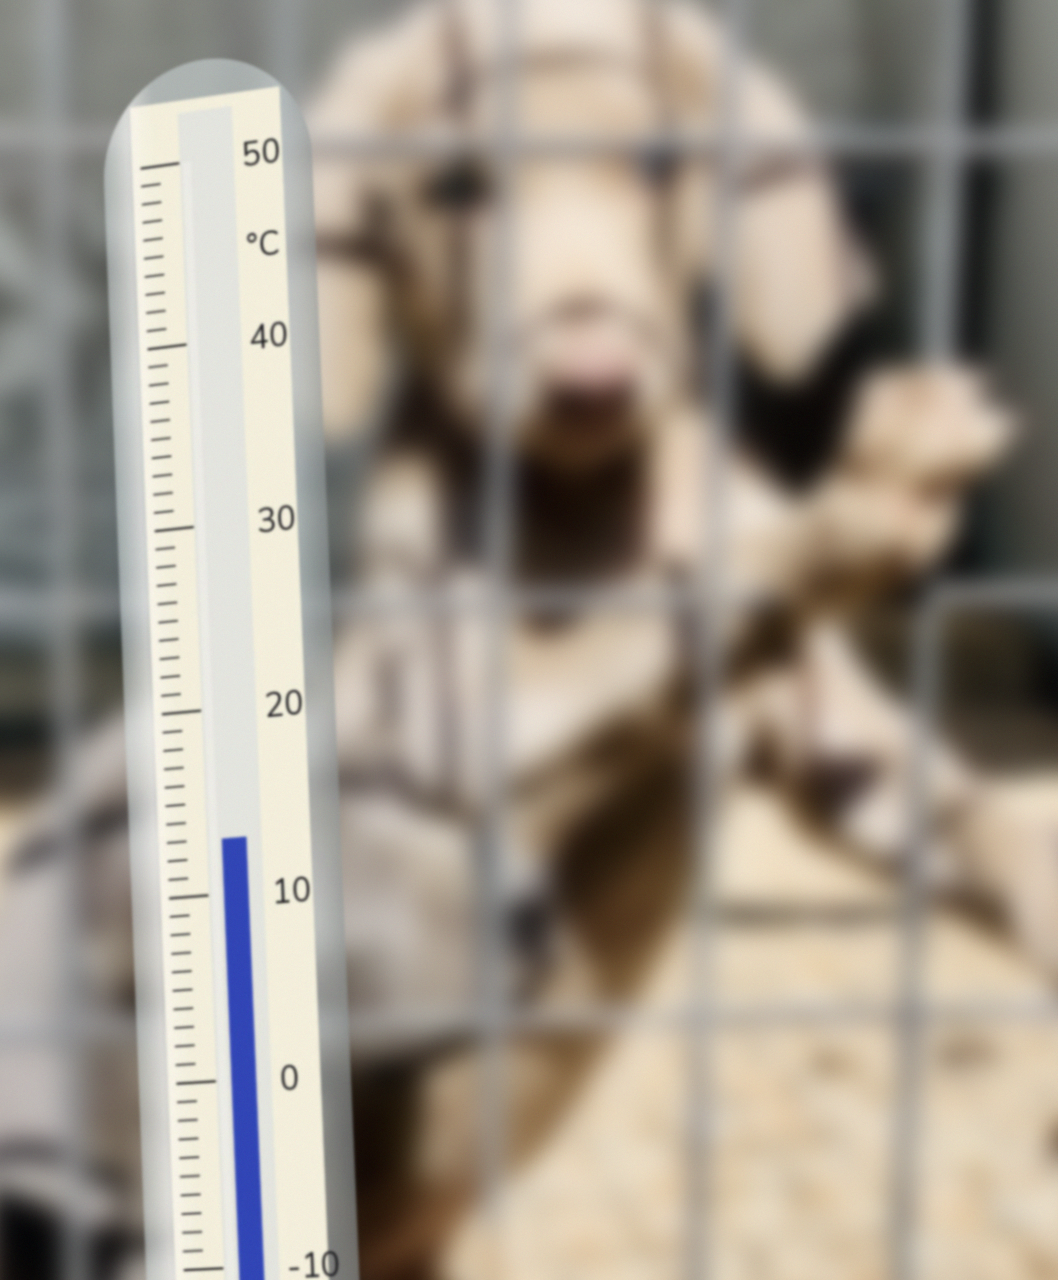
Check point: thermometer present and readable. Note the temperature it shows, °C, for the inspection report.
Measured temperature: 13 °C
